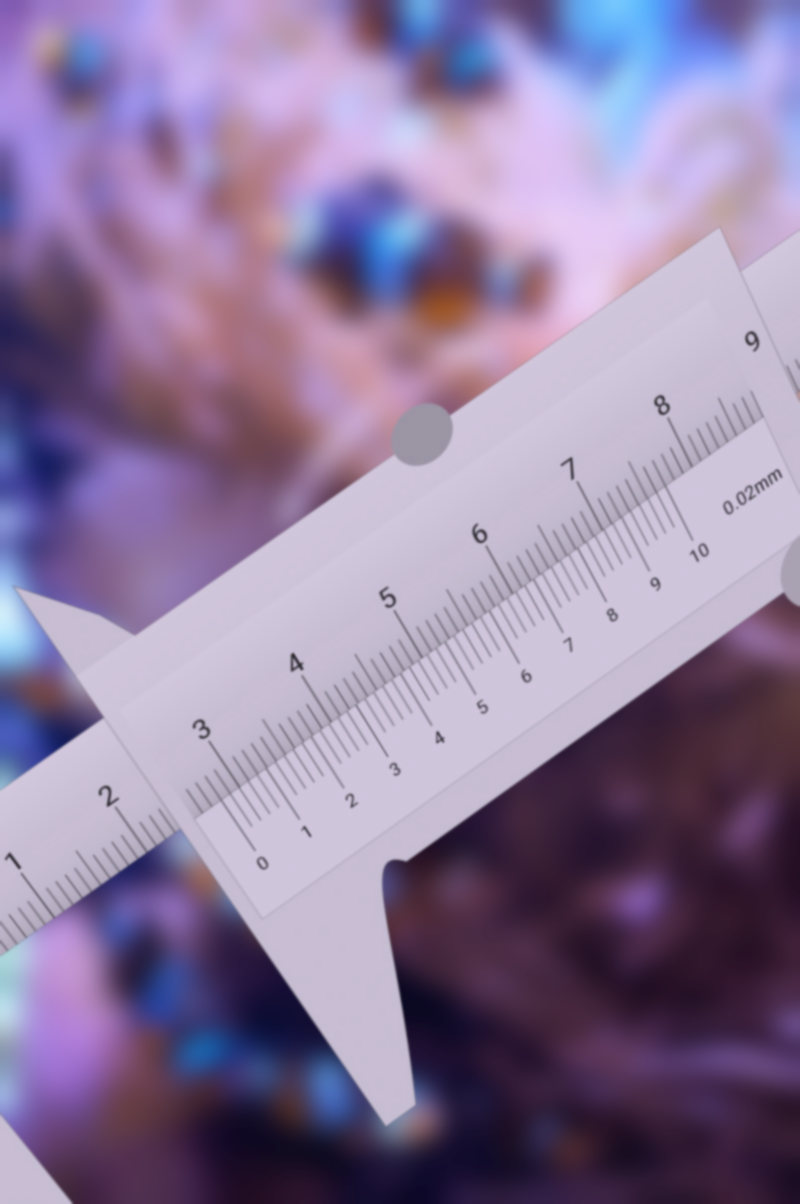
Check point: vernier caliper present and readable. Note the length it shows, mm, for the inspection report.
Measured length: 28.0 mm
